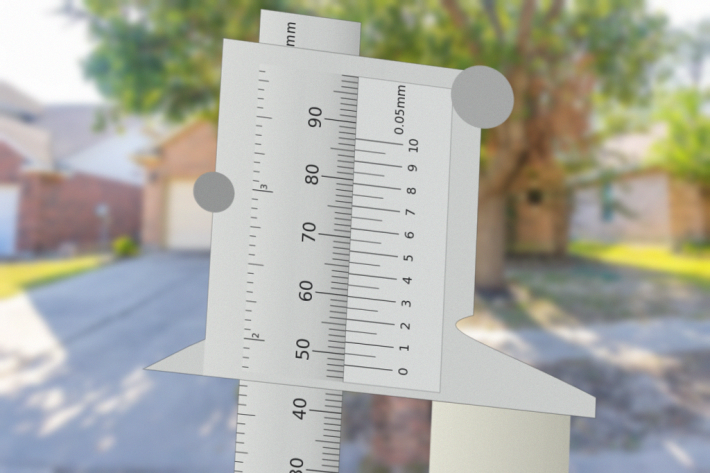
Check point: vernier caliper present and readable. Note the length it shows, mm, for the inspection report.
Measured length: 48.2 mm
